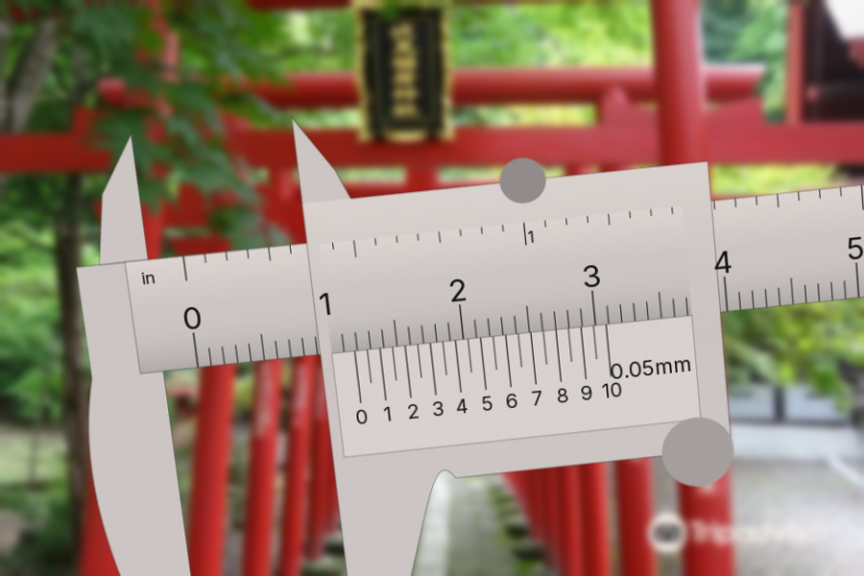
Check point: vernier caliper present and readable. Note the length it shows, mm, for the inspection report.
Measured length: 11.8 mm
